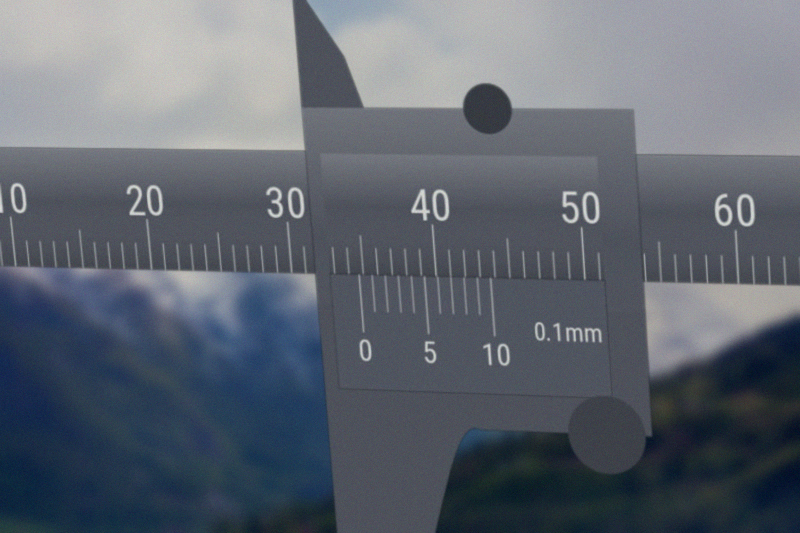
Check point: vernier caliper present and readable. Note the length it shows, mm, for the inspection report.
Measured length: 34.7 mm
